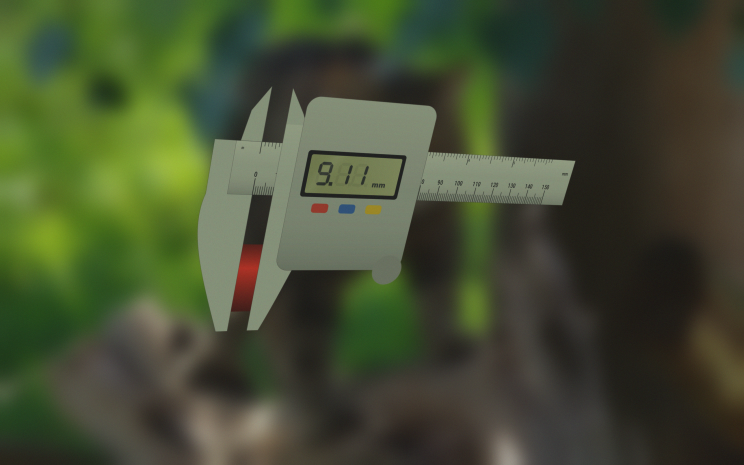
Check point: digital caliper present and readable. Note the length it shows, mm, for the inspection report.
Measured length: 9.11 mm
